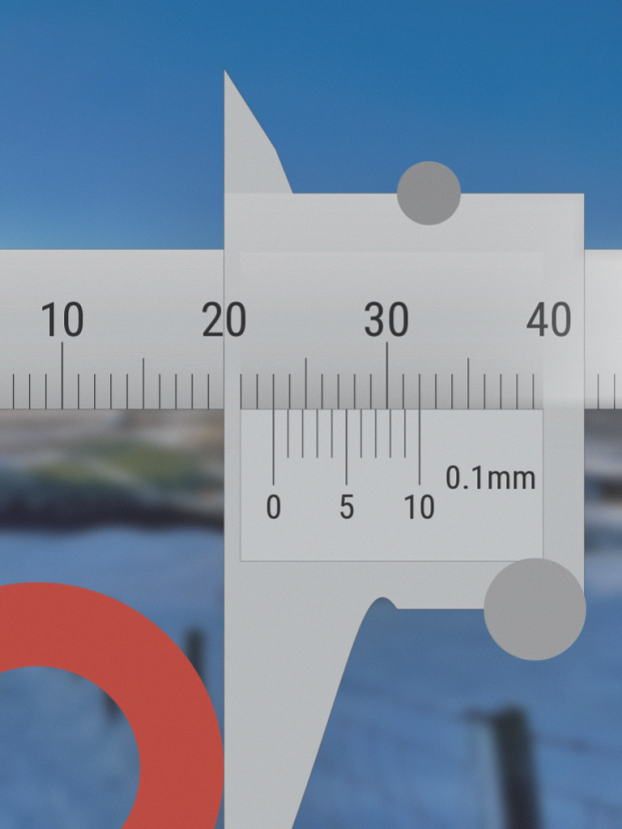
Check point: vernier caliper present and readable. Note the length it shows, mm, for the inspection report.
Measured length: 23.0 mm
